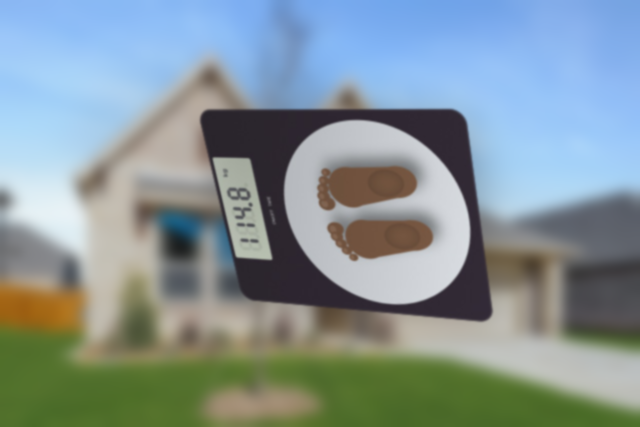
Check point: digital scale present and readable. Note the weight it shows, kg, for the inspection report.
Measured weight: 114.8 kg
